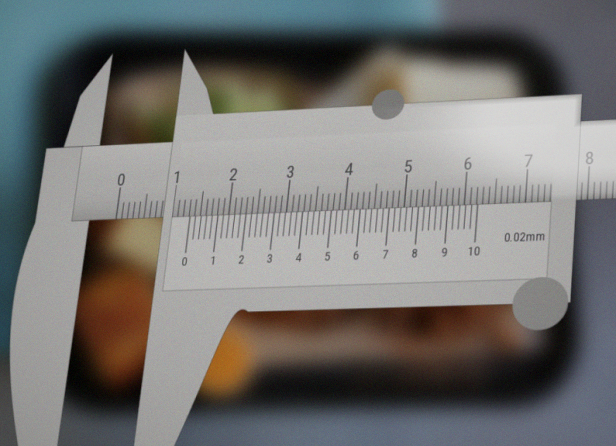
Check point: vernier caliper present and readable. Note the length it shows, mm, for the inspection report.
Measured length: 13.2 mm
